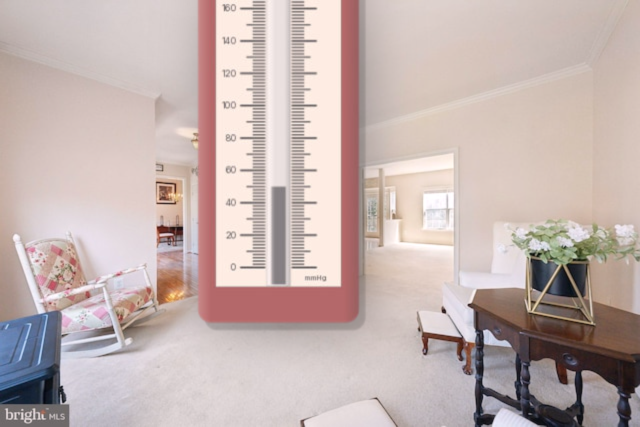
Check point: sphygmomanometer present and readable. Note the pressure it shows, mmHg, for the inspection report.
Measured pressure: 50 mmHg
